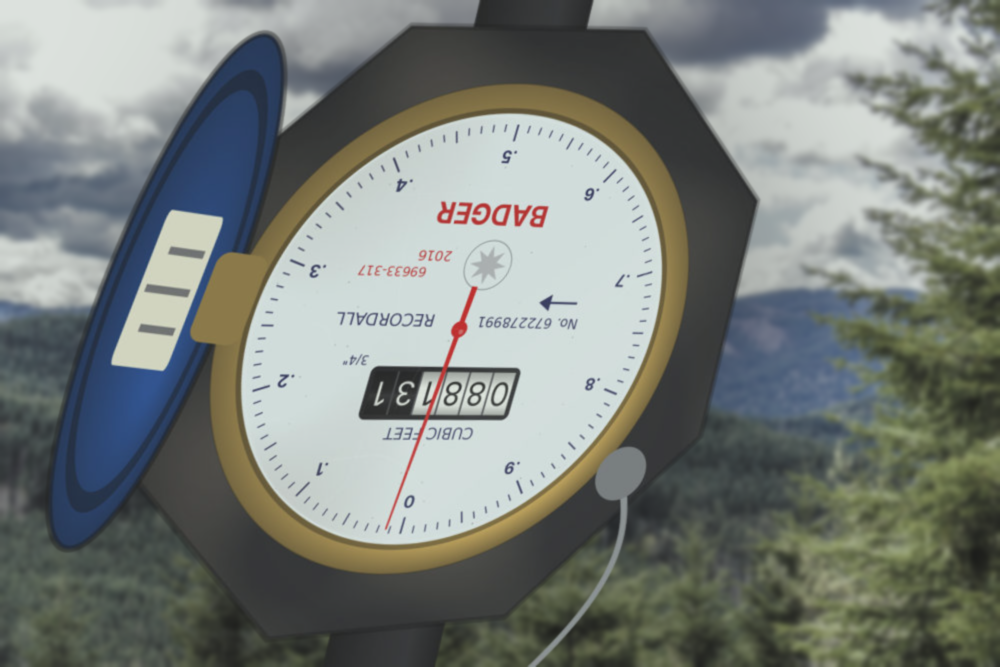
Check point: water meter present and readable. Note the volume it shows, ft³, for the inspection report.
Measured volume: 88131.01 ft³
